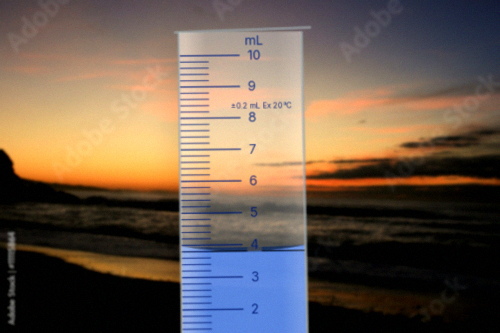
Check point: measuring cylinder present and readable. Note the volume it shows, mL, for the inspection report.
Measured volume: 3.8 mL
